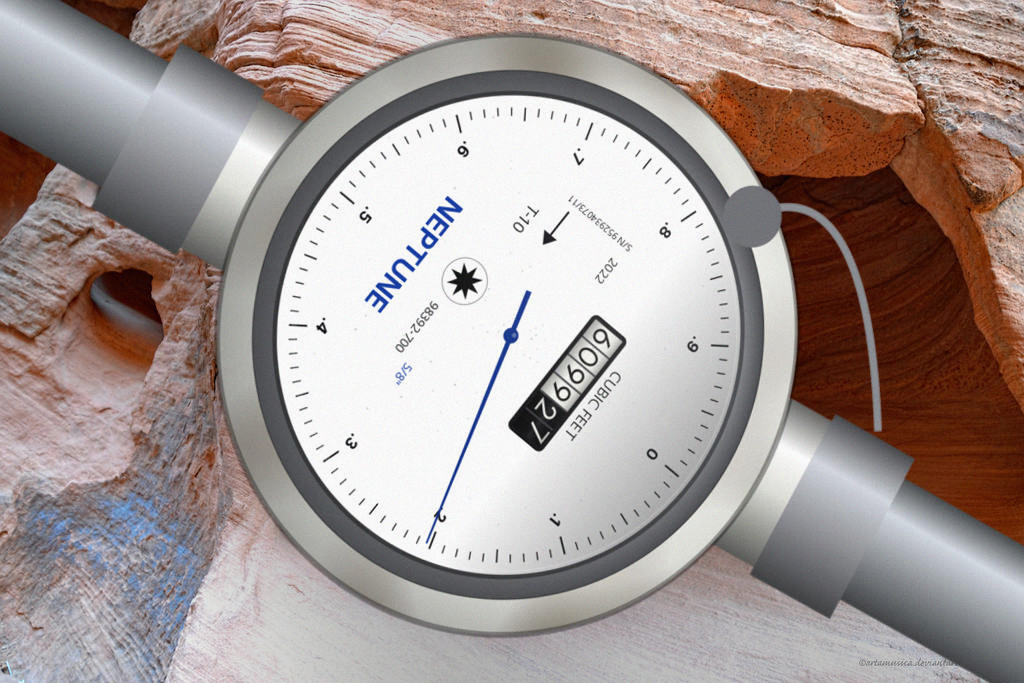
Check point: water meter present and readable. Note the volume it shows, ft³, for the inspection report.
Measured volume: 609927.20 ft³
